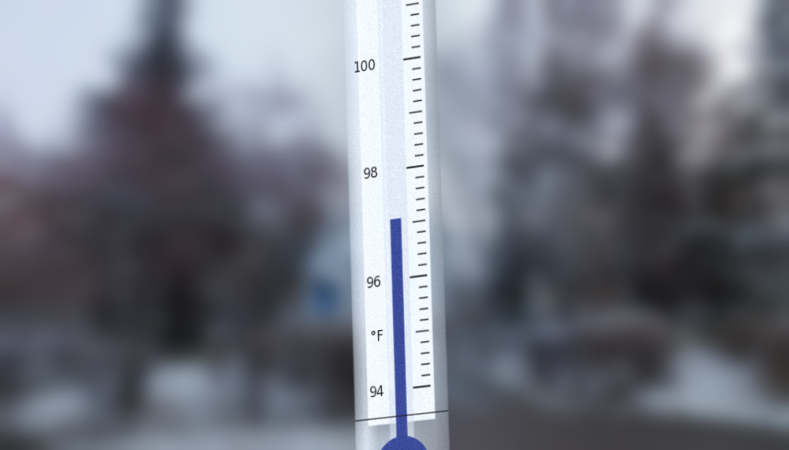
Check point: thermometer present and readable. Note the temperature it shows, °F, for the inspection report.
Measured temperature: 97.1 °F
